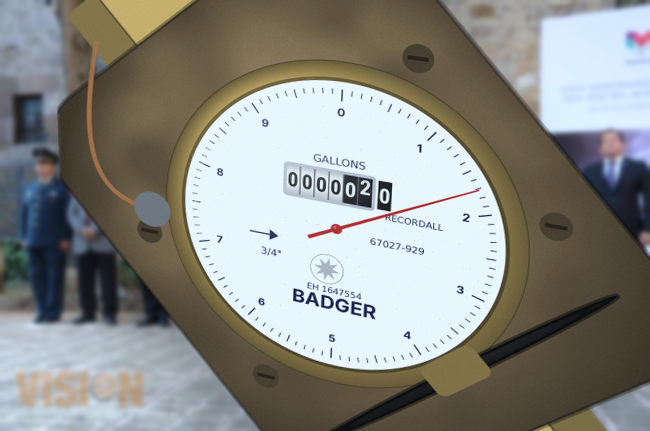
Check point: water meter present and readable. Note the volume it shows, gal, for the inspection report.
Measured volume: 21.7 gal
